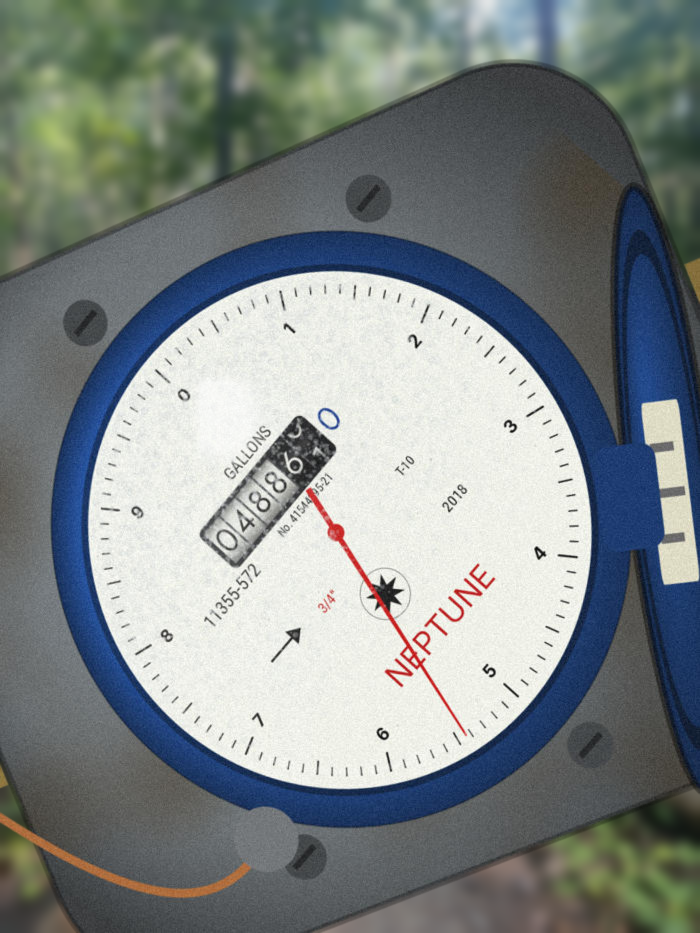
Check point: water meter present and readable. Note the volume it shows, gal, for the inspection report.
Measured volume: 488605.4 gal
